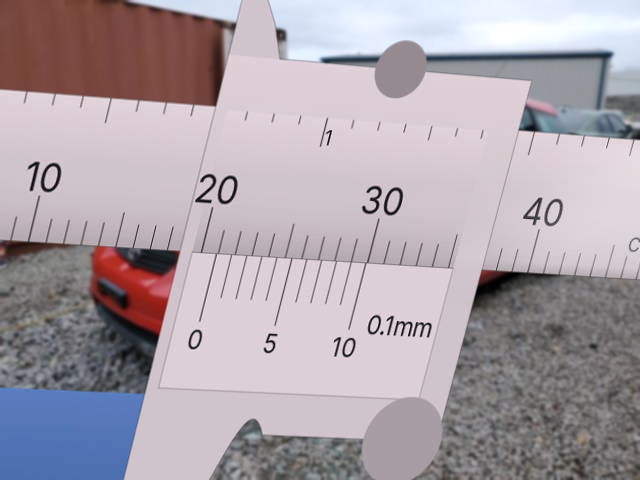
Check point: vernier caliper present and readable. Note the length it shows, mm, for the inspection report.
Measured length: 20.9 mm
